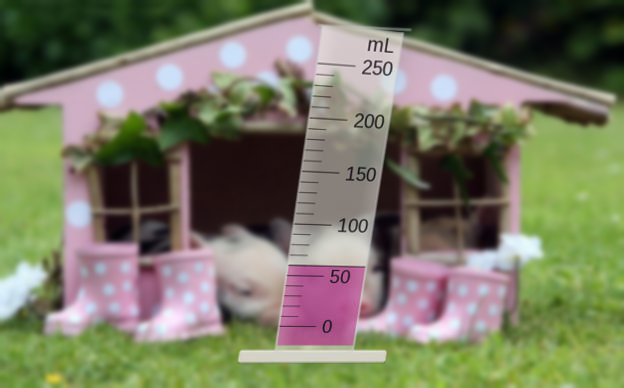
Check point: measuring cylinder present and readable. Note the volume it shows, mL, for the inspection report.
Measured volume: 60 mL
